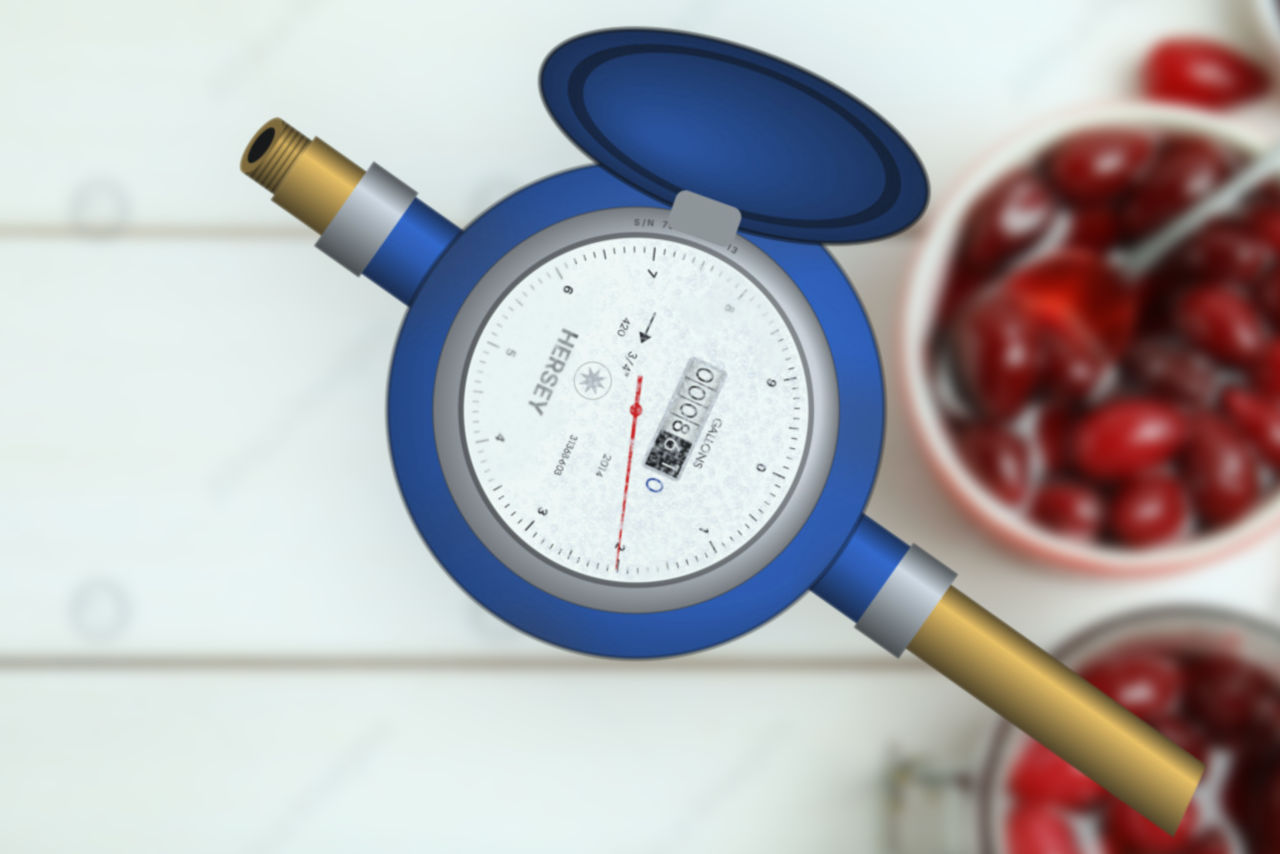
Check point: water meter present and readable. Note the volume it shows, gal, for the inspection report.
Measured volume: 8612.0 gal
